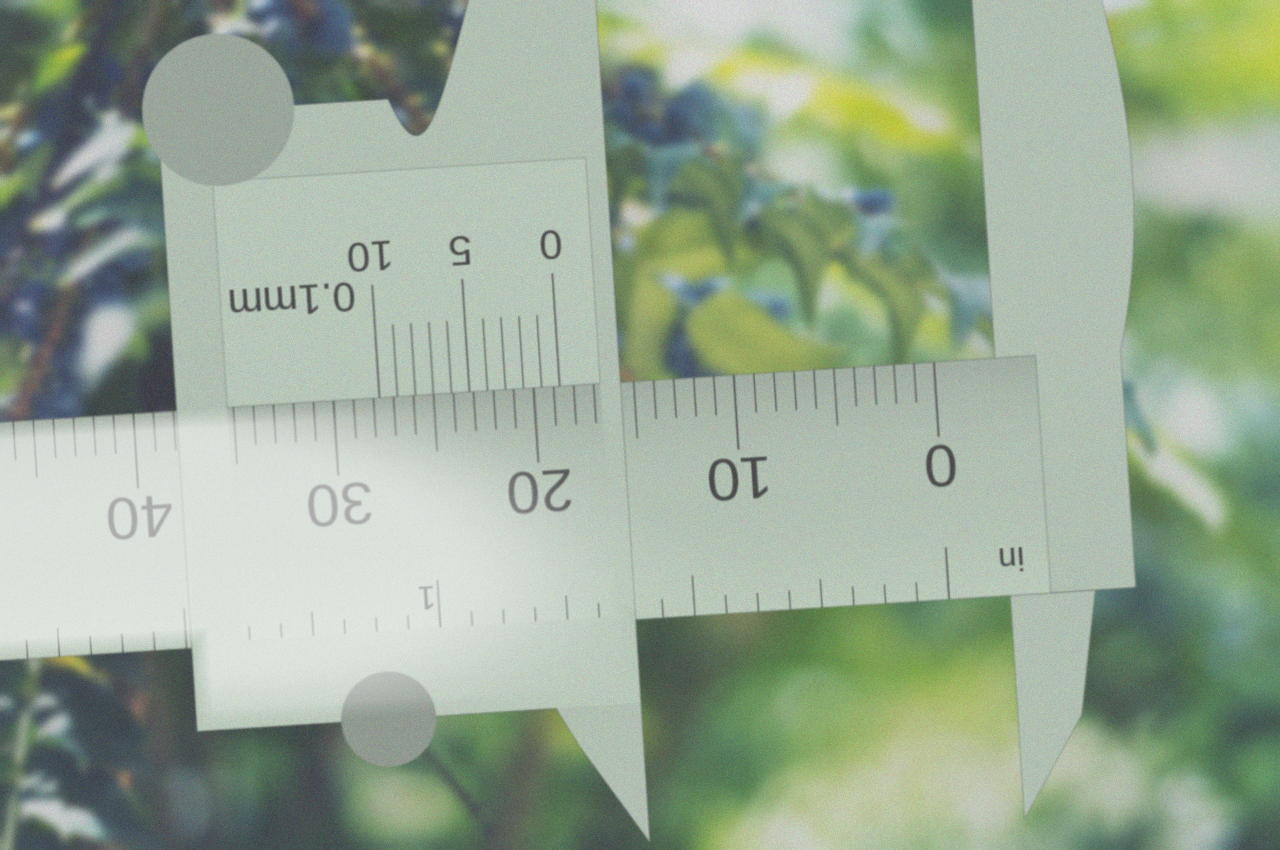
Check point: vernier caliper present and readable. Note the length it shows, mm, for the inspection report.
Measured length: 18.7 mm
